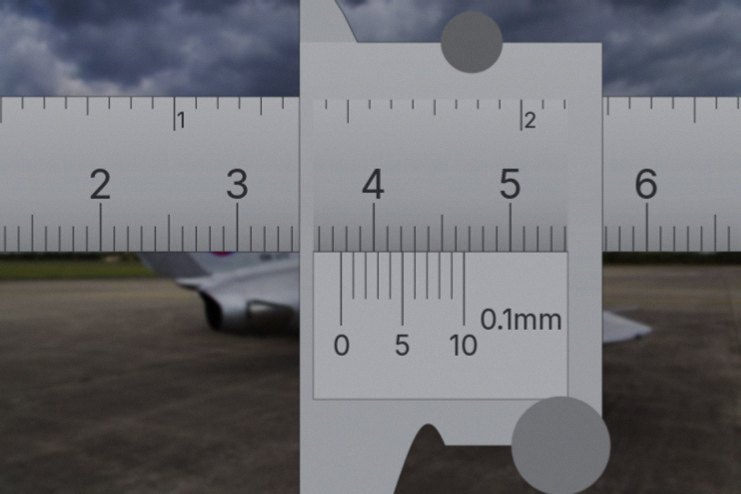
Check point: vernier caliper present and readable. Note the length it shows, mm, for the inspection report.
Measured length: 37.6 mm
